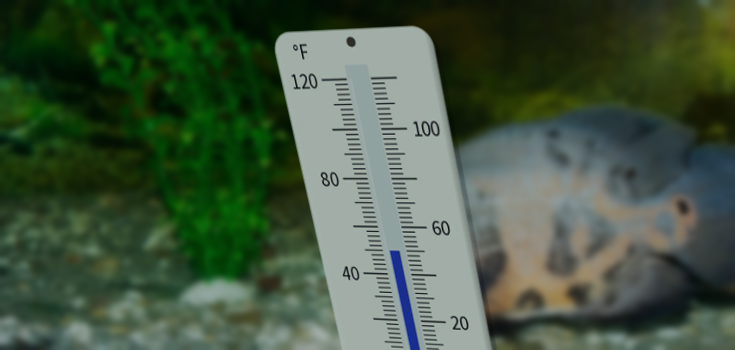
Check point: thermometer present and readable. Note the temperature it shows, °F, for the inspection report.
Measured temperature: 50 °F
